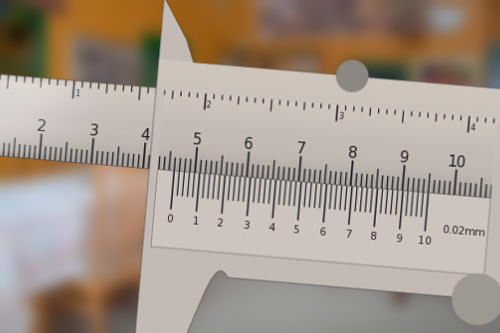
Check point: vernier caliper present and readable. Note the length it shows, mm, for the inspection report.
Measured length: 46.0 mm
